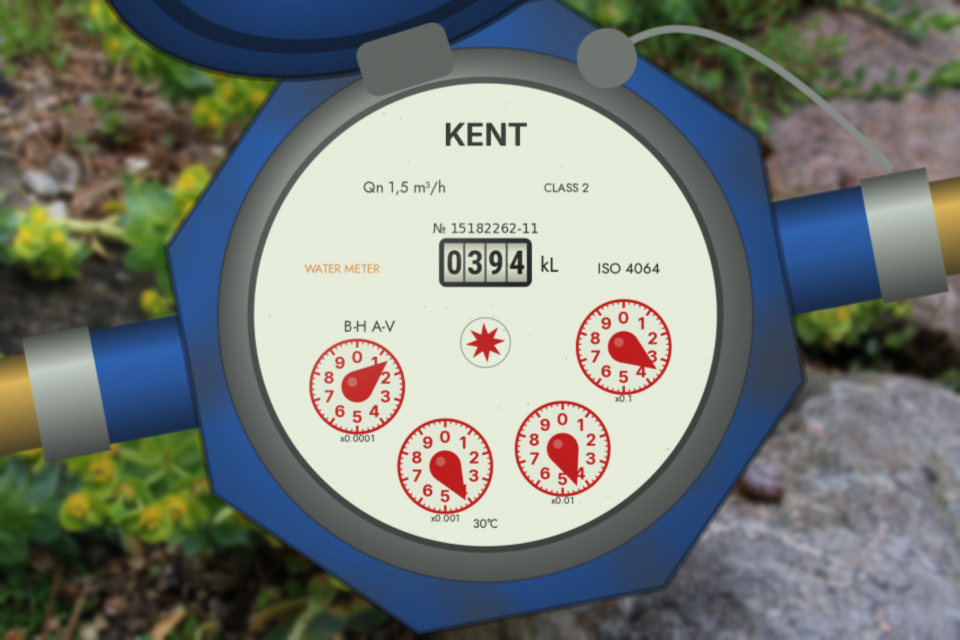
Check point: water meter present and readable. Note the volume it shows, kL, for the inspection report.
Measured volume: 394.3441 kL
